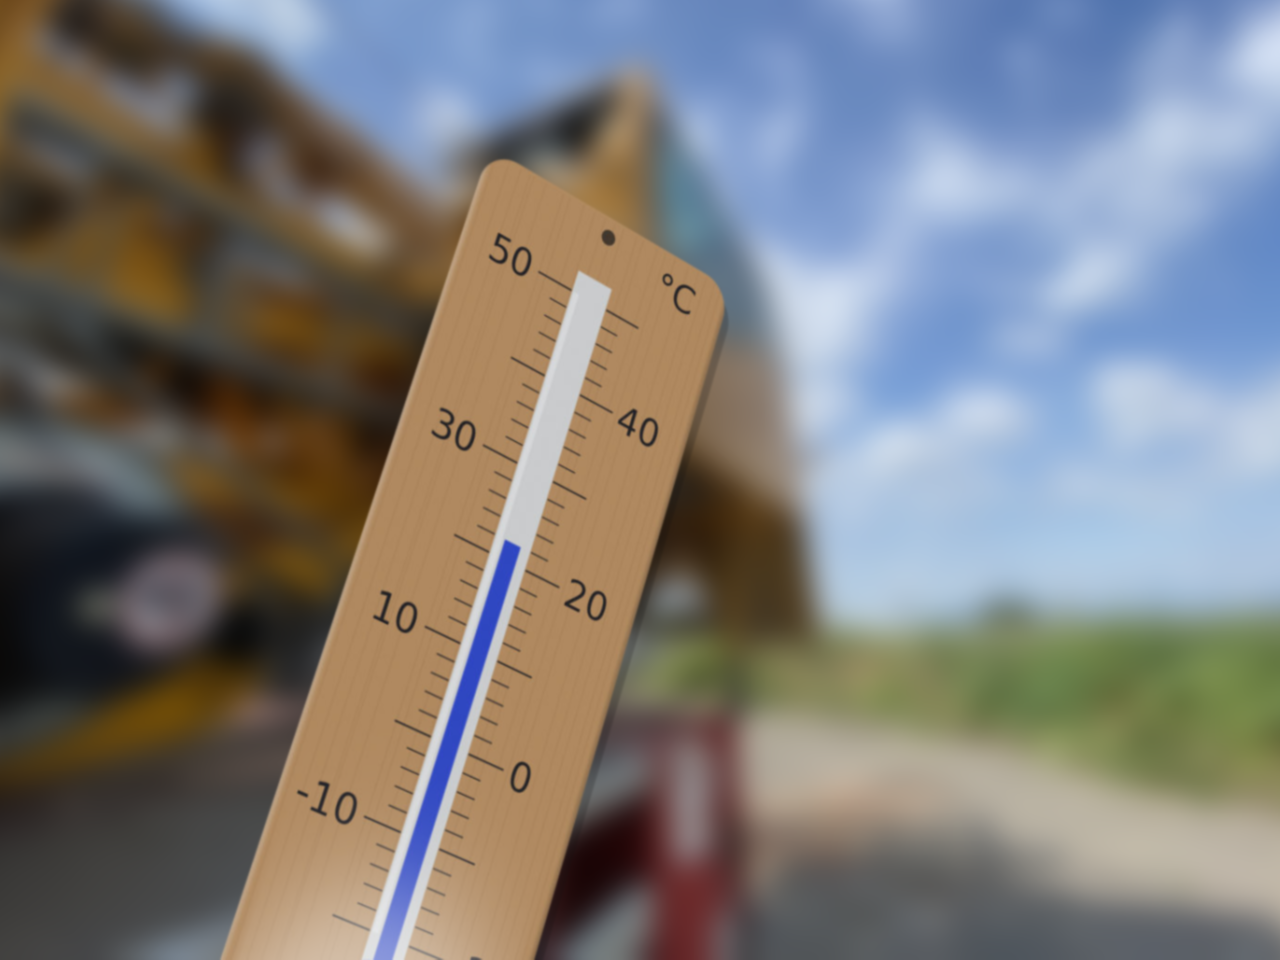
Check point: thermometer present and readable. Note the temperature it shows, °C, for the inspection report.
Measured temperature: 22 °C
